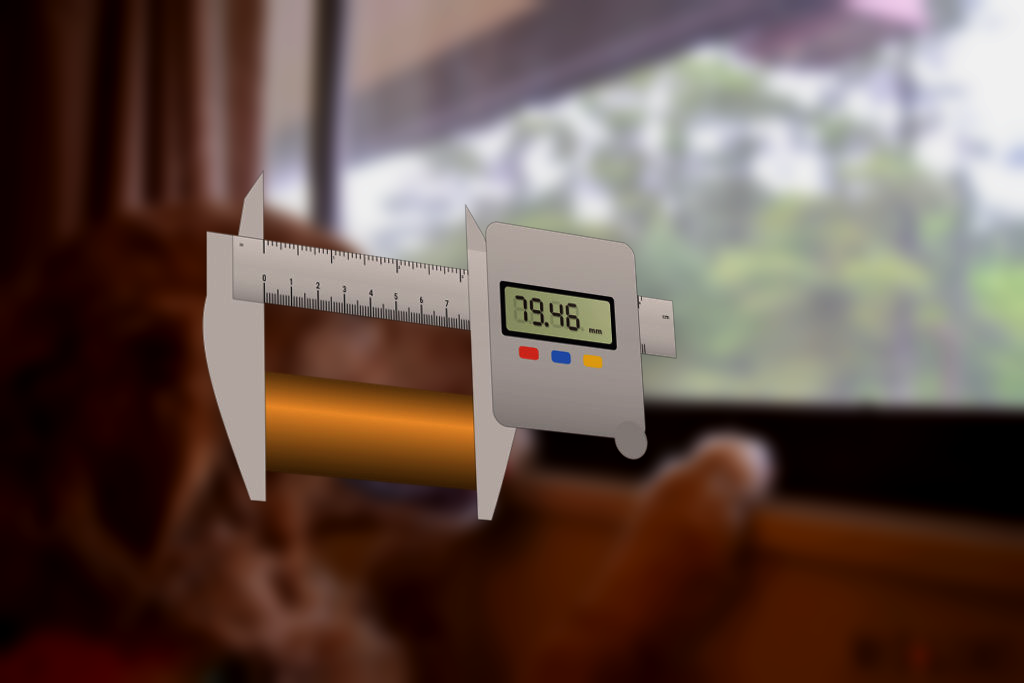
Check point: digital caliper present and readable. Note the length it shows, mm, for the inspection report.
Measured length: 79.46 mm
